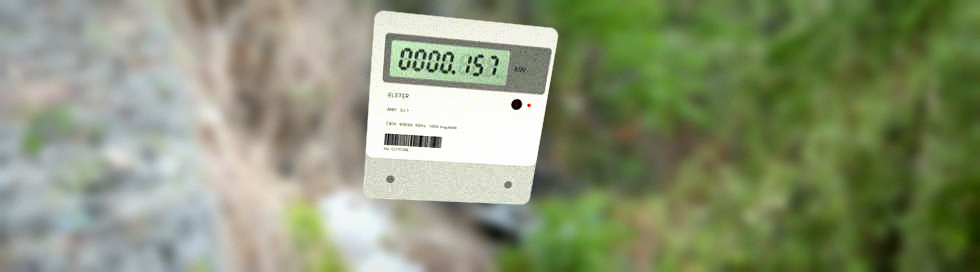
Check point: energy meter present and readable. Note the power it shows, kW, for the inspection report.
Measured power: 0.157 kW
